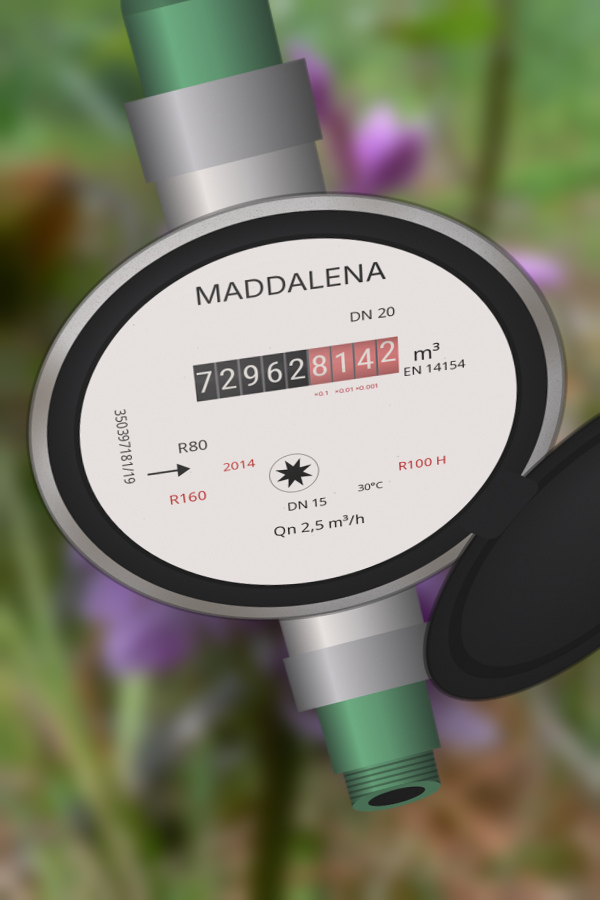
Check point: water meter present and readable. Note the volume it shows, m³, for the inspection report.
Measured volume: 72962.8142 m³
